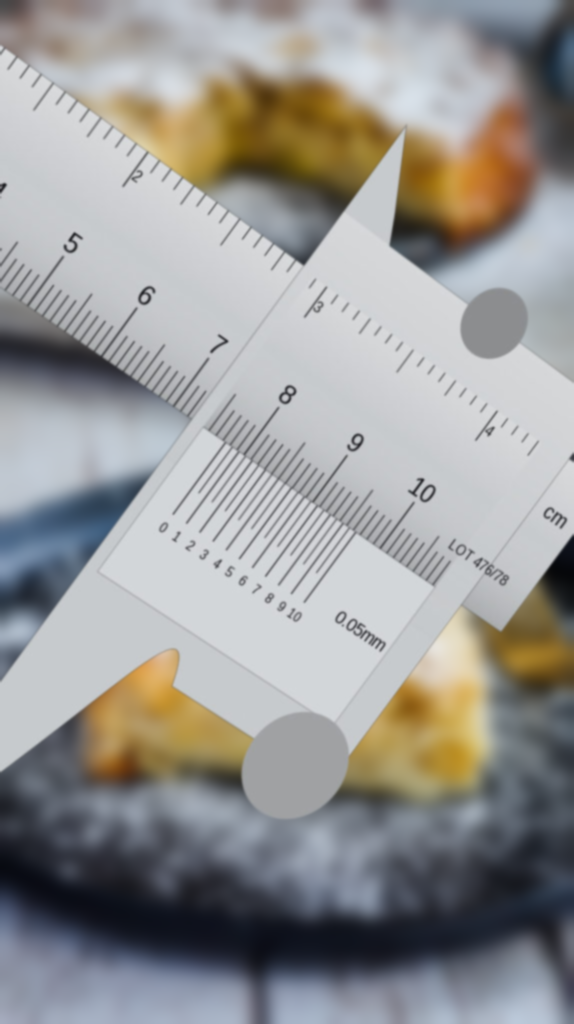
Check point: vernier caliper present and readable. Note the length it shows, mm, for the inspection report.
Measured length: 77.4 mm
